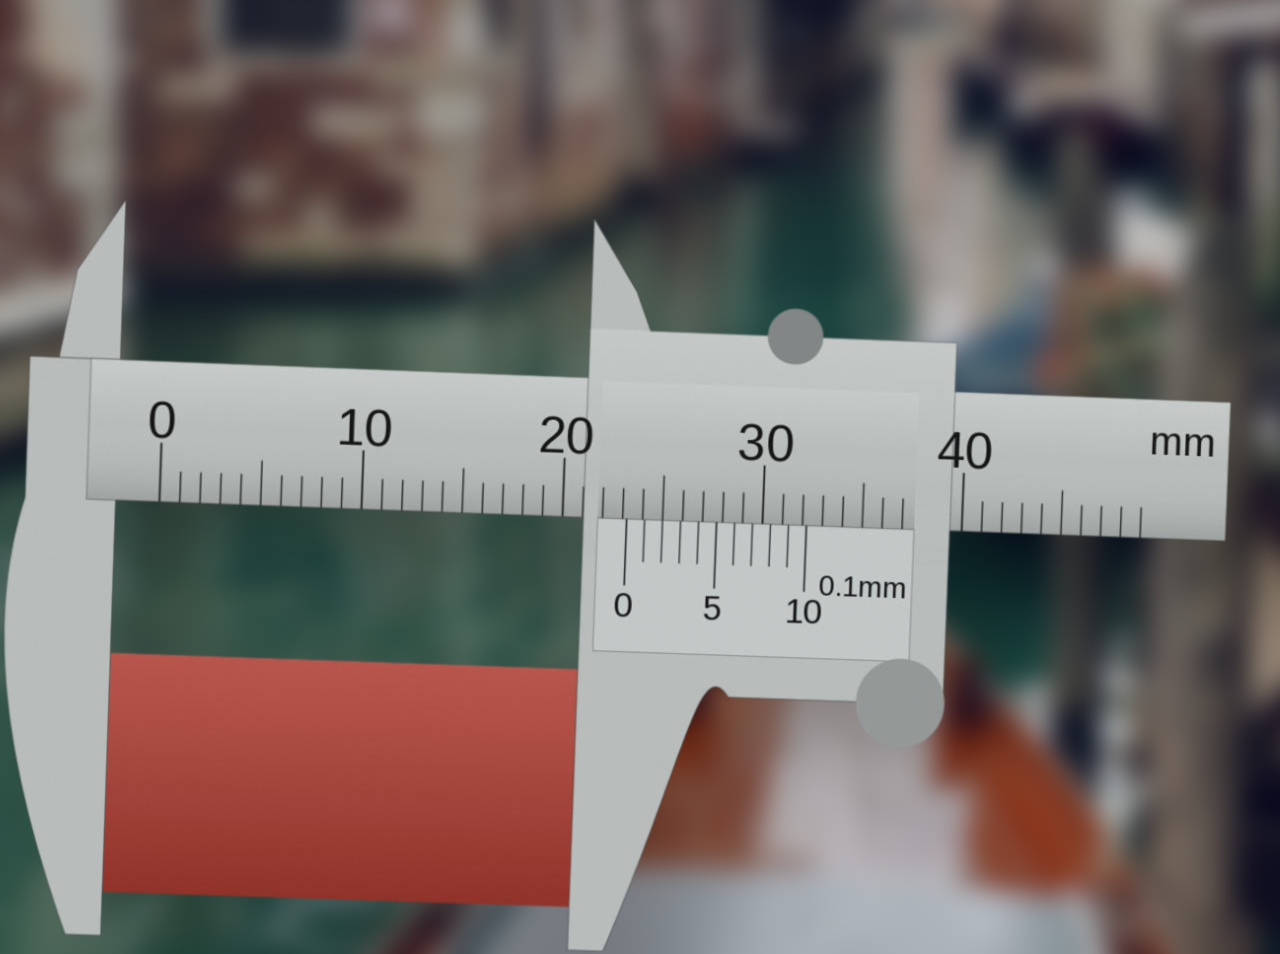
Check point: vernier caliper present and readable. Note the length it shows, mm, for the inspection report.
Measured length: 23.2 mm
